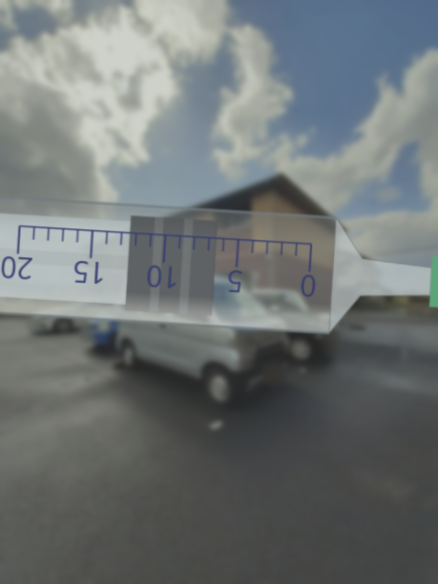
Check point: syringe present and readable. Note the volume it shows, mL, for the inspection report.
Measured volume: 6.5 mL
